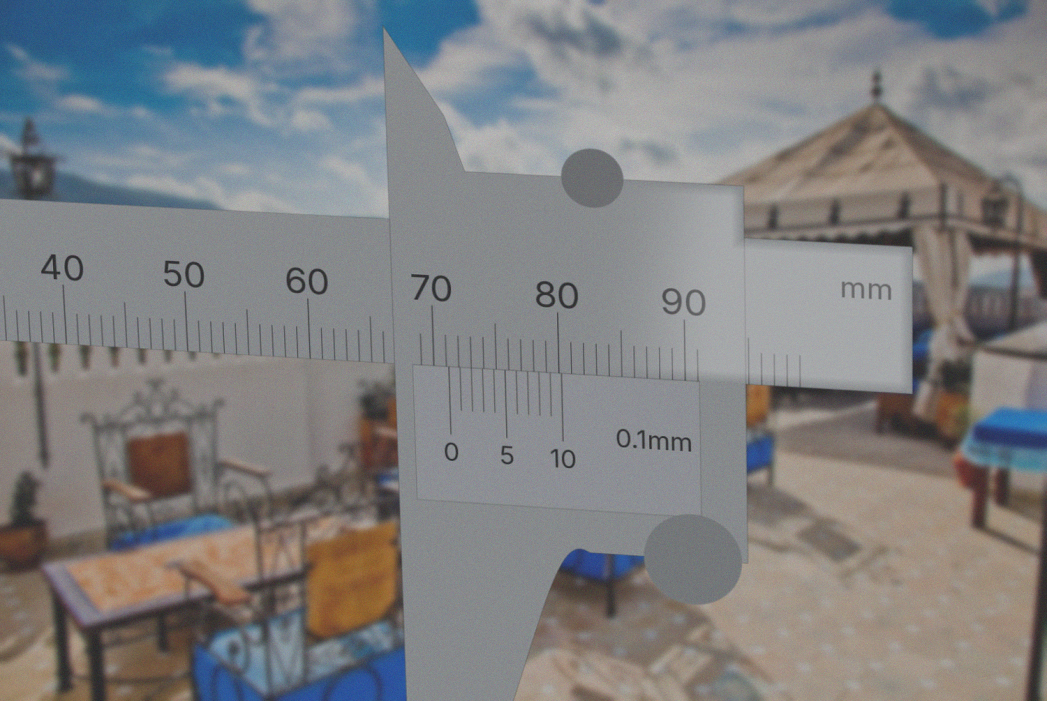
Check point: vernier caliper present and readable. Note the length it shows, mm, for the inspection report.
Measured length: 71.2 mm
